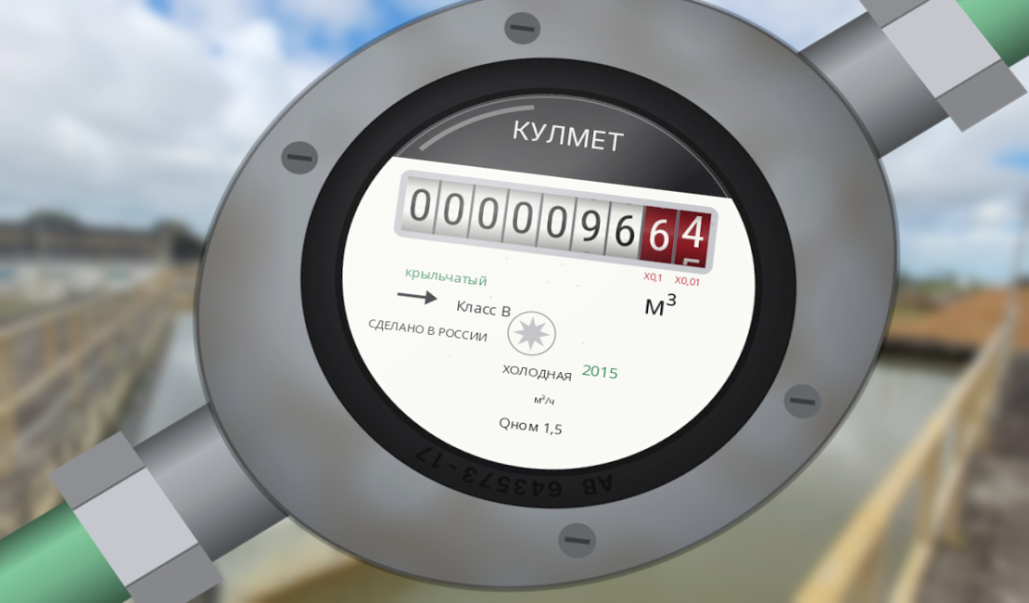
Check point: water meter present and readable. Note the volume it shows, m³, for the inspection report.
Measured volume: 96.64 m³
